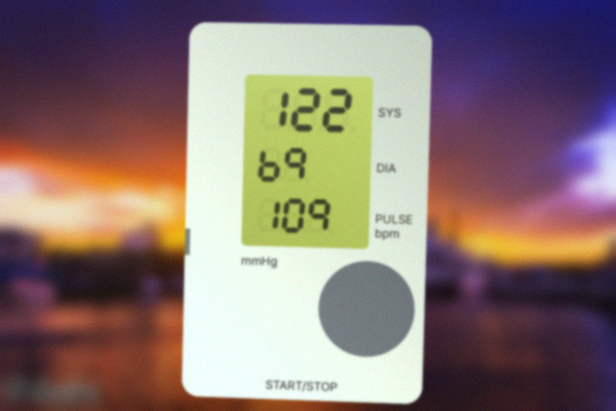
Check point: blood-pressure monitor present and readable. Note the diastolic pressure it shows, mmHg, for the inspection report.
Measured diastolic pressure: 69 mmHg
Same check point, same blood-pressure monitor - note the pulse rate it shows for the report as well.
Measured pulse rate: 109 bpm
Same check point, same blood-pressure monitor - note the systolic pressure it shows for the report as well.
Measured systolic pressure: 122 mmHg
